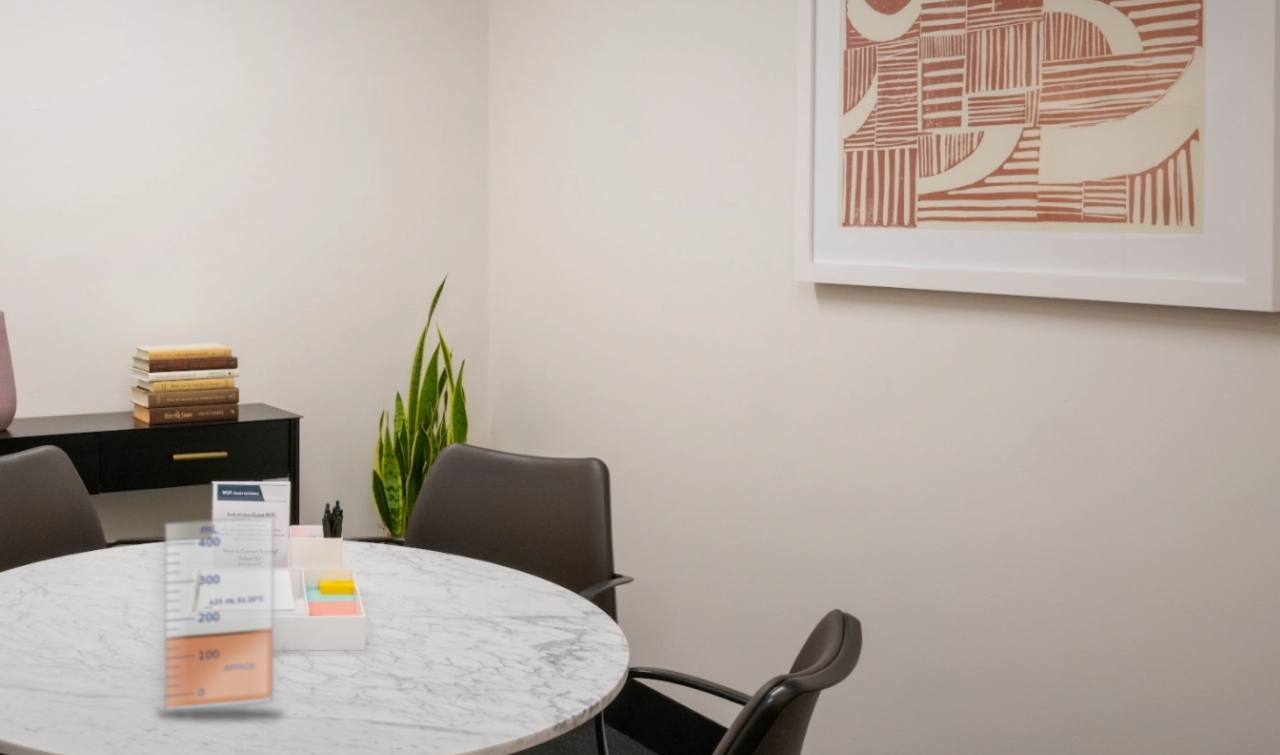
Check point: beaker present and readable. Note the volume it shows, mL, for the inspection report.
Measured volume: 150 mL
